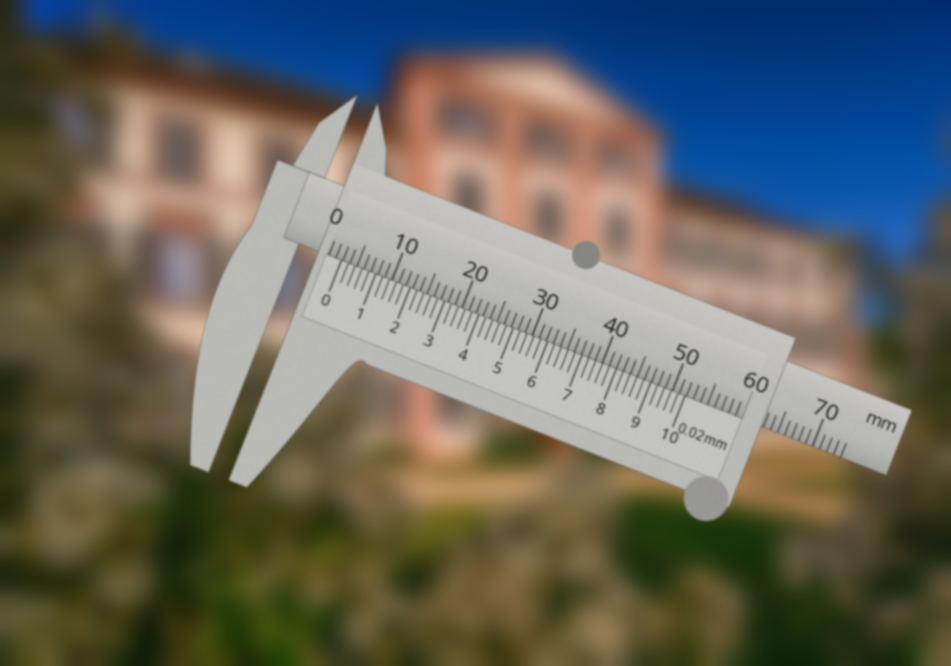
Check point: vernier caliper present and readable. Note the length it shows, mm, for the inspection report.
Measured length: 2.8 mm
